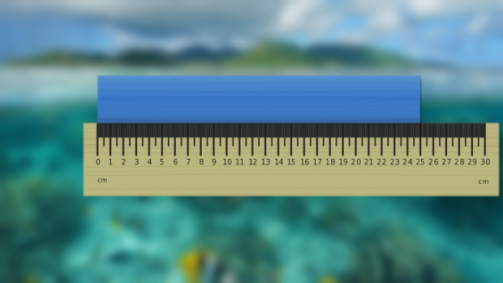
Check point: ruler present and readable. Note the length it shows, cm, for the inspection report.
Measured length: 25 cm
